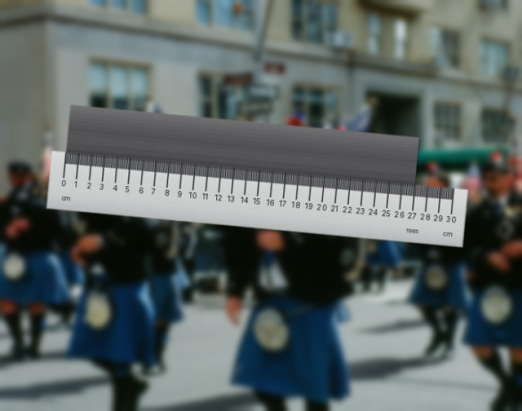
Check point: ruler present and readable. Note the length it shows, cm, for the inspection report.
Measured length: 27 cm
